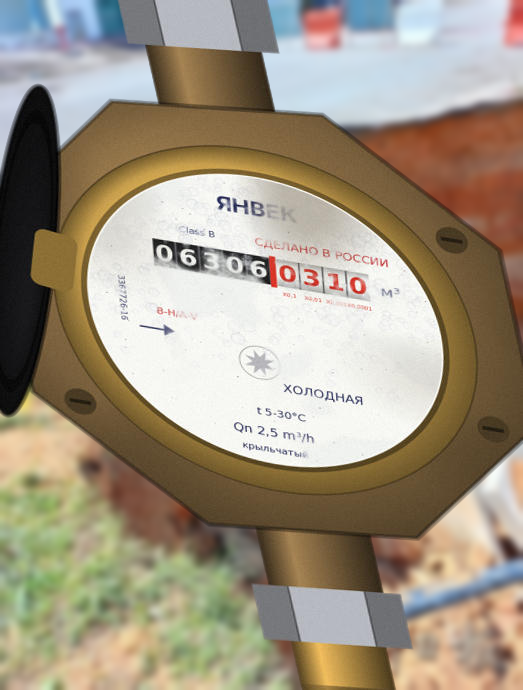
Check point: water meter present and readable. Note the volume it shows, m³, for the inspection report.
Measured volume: 6306.0310 m³
